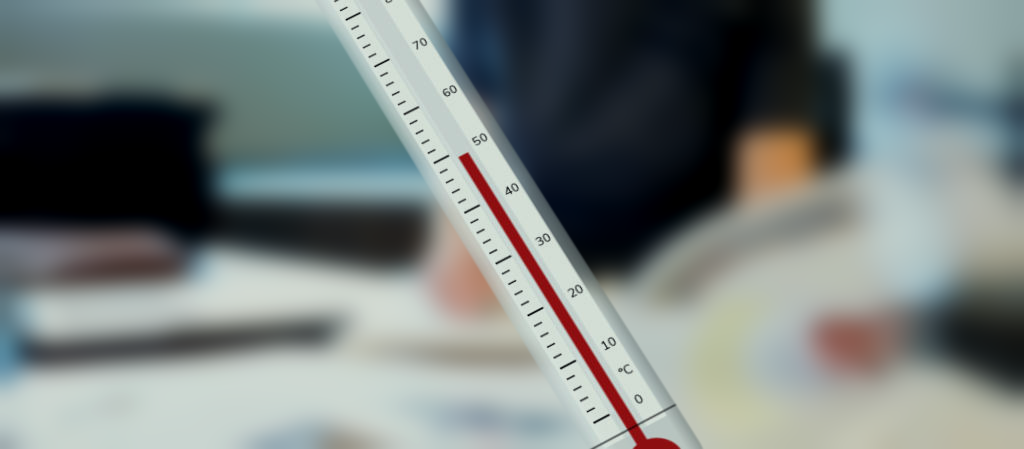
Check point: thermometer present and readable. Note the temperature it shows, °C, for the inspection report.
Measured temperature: 49 °C
